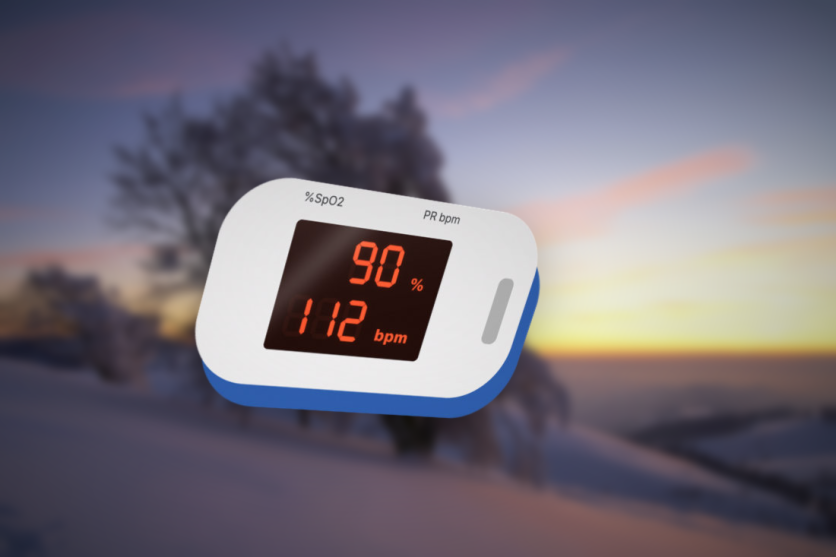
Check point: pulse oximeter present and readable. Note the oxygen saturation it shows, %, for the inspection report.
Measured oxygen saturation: 90 %
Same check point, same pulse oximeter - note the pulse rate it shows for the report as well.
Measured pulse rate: 112 bpm
